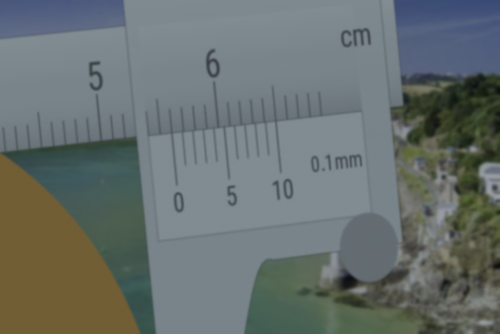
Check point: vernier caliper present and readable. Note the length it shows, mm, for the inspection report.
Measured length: 56.0 mm
